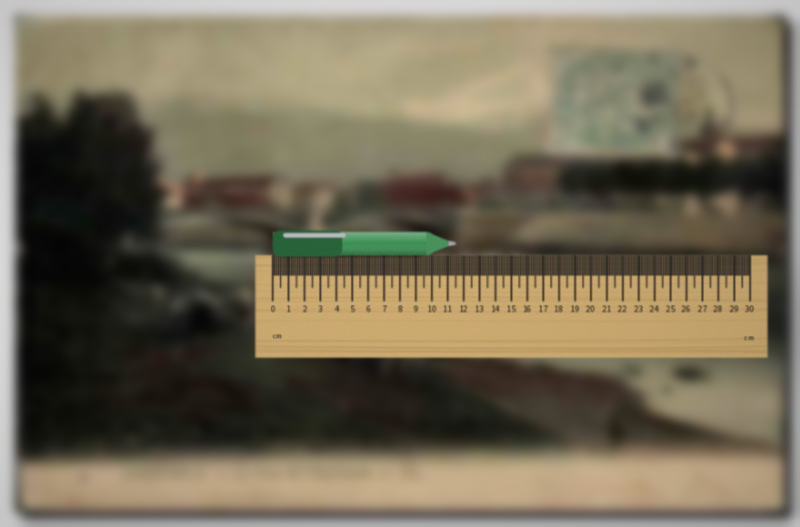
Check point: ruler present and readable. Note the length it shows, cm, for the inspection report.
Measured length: 11.5 cm
